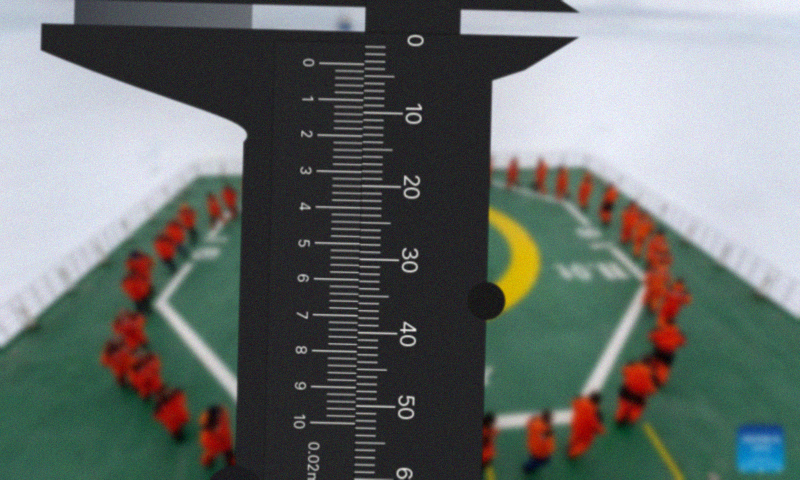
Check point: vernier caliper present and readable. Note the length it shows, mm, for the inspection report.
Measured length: 3.4 mm
